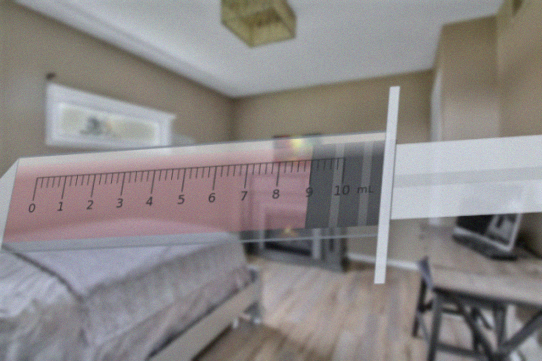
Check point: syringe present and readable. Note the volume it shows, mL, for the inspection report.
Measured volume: 9 mL
